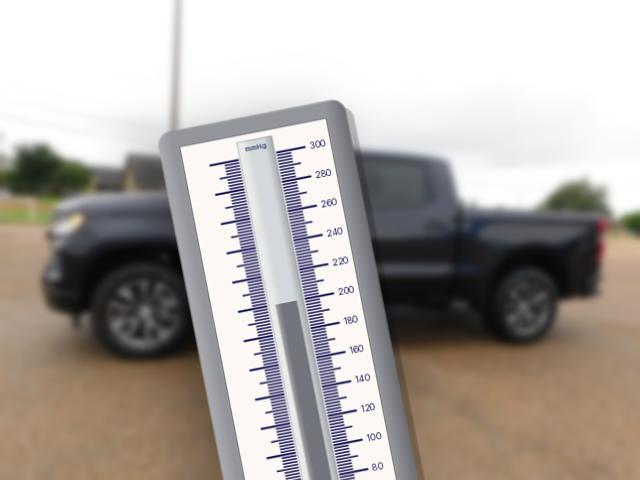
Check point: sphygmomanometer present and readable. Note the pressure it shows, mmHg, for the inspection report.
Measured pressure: 200 mmHg
